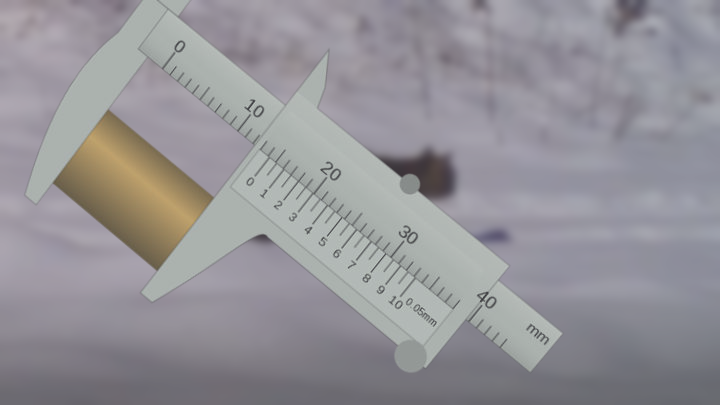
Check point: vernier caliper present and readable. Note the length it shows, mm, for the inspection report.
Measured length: 14.2 mm
